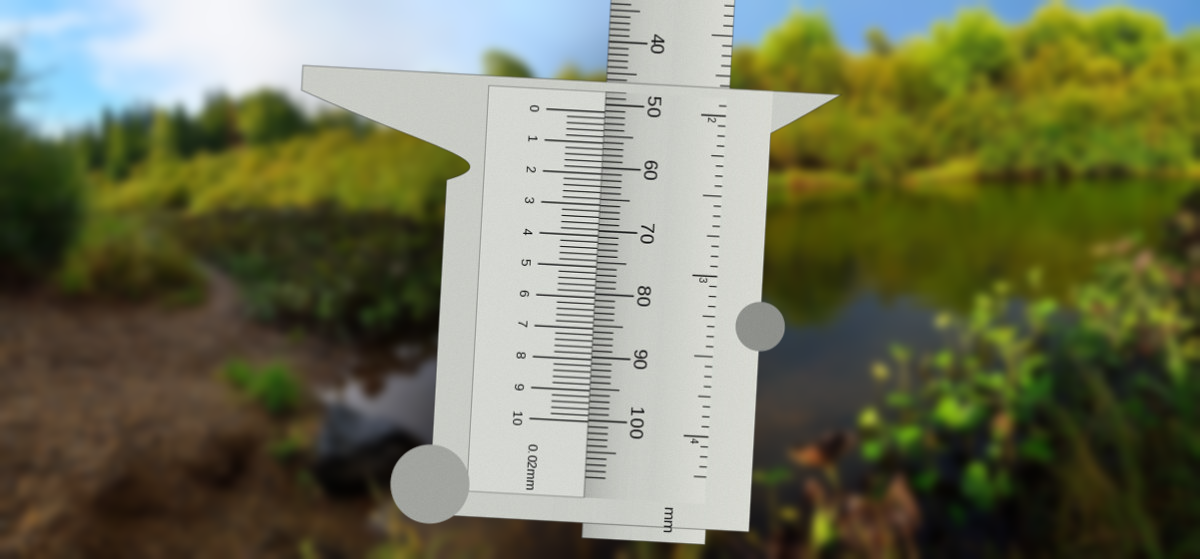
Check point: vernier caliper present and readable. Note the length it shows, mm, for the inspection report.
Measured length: 51.2 mm
